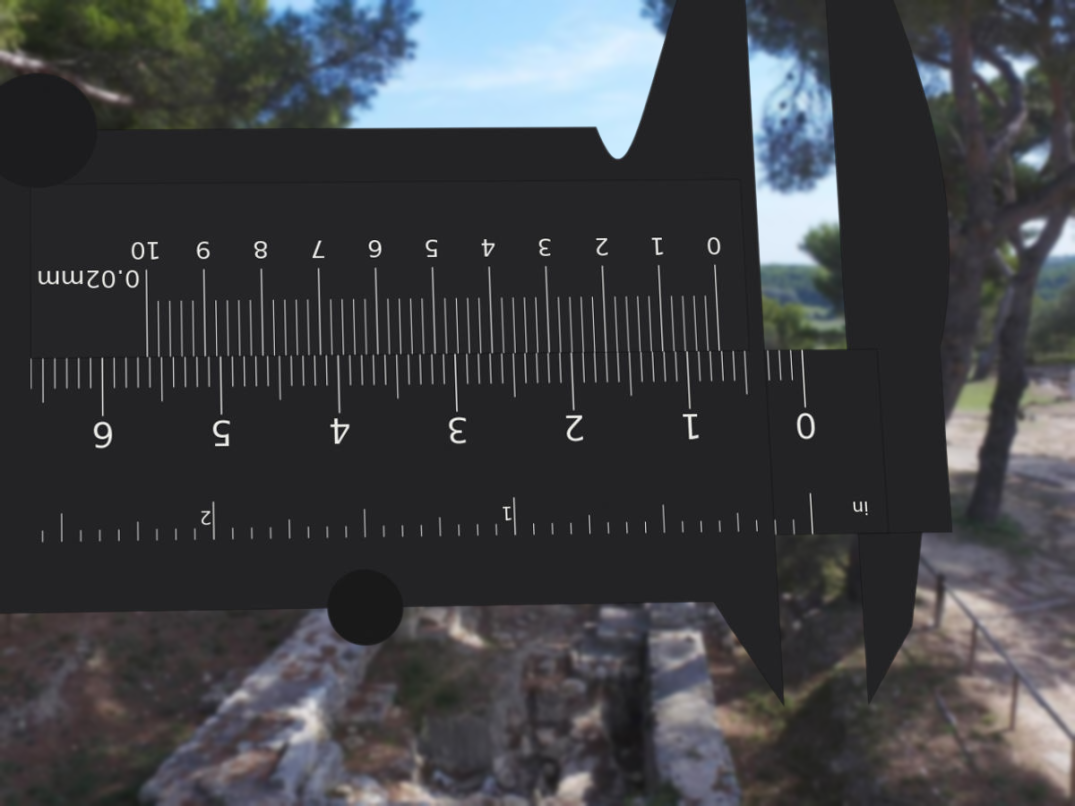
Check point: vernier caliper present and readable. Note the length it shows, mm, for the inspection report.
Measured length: 7.2 mm
